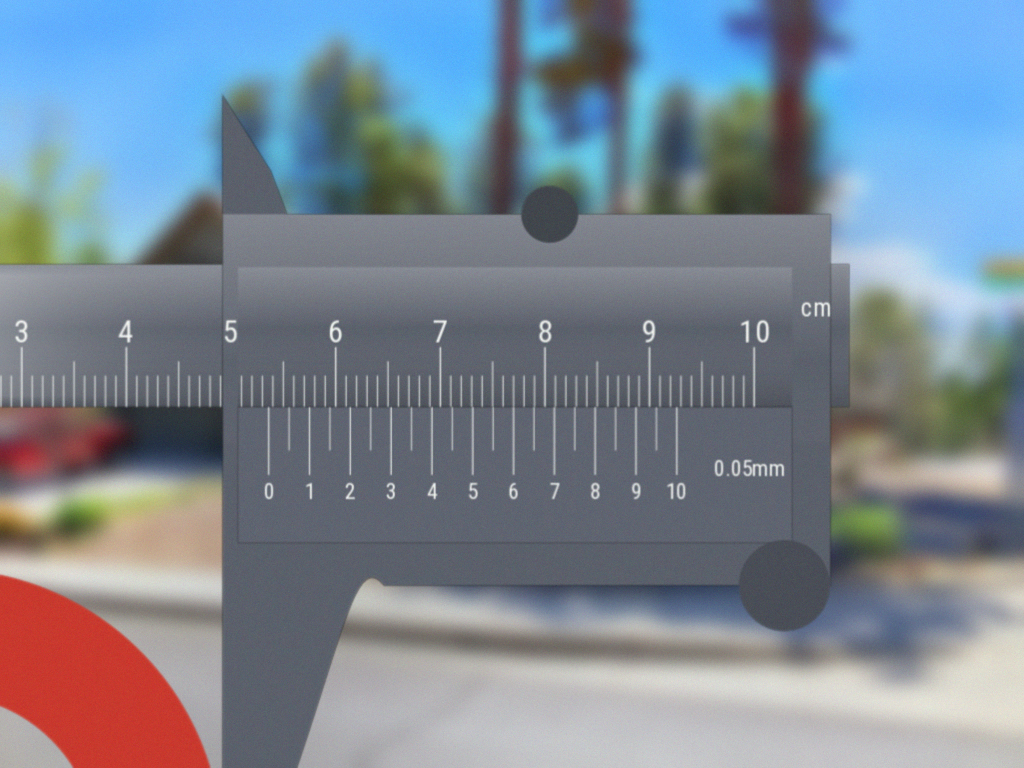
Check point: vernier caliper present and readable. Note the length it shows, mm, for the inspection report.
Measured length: 53.6 mm
